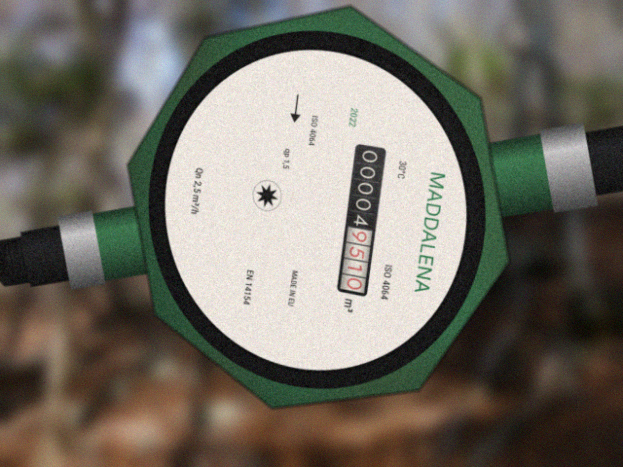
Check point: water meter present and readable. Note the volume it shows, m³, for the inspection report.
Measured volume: 4.9510 m³
